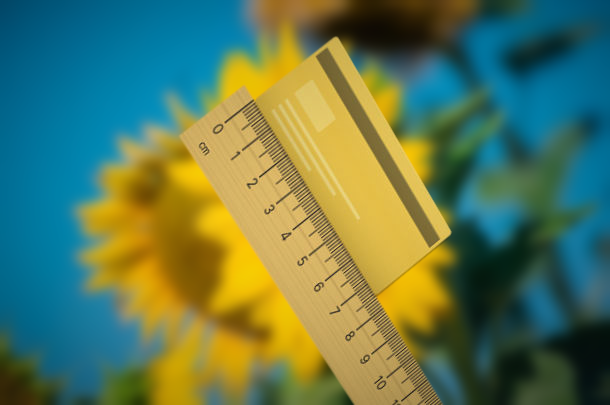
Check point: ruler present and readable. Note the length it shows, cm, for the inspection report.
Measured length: 7.5 cm
